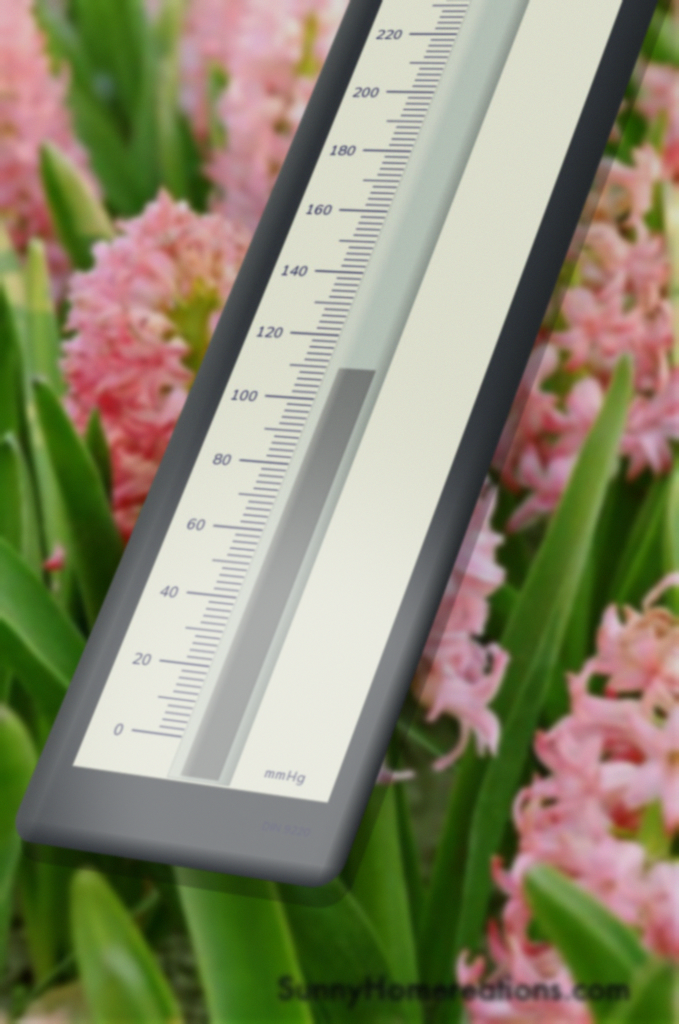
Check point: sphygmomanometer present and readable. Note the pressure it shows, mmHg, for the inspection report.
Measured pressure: 110 mmHg
